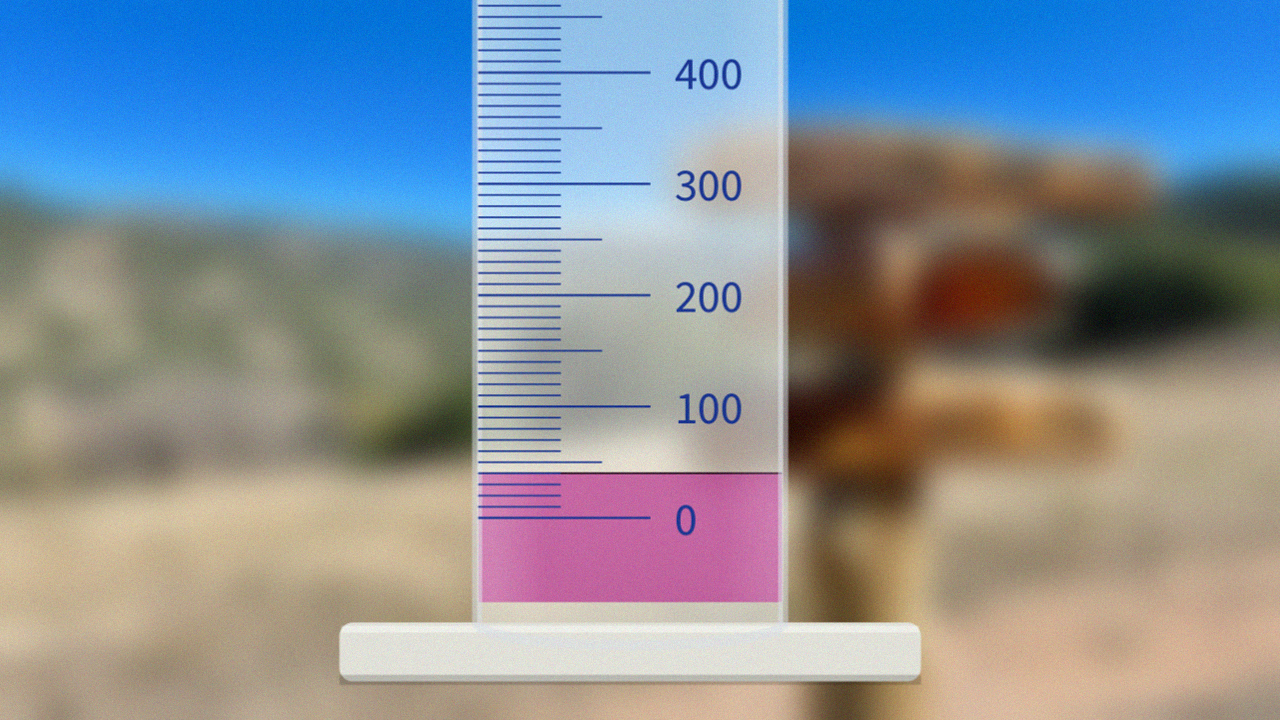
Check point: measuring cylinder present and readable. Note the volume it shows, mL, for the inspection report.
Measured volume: 40 mL
